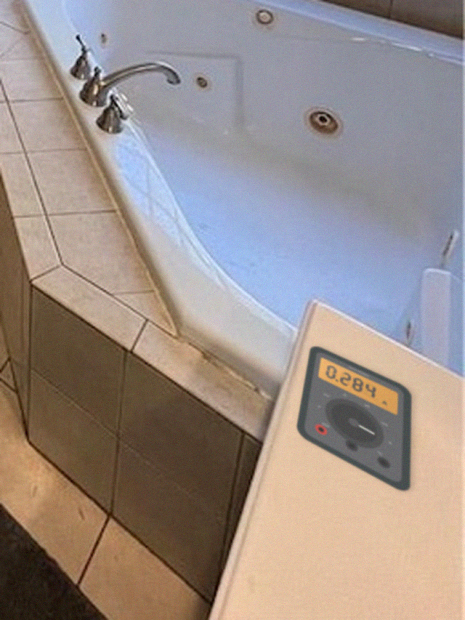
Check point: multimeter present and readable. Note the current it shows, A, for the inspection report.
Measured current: 0.284 A
